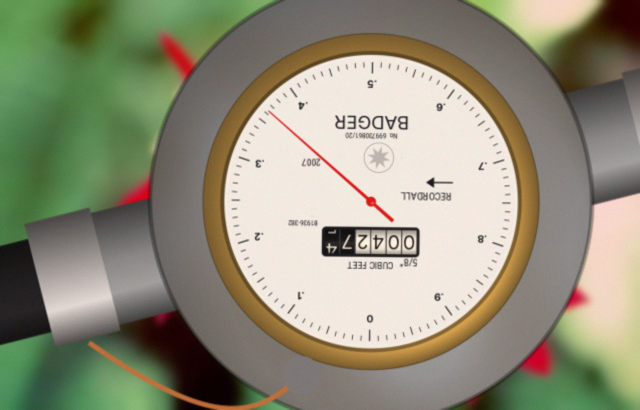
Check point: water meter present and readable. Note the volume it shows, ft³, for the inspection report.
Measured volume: 4274.36 ft³
